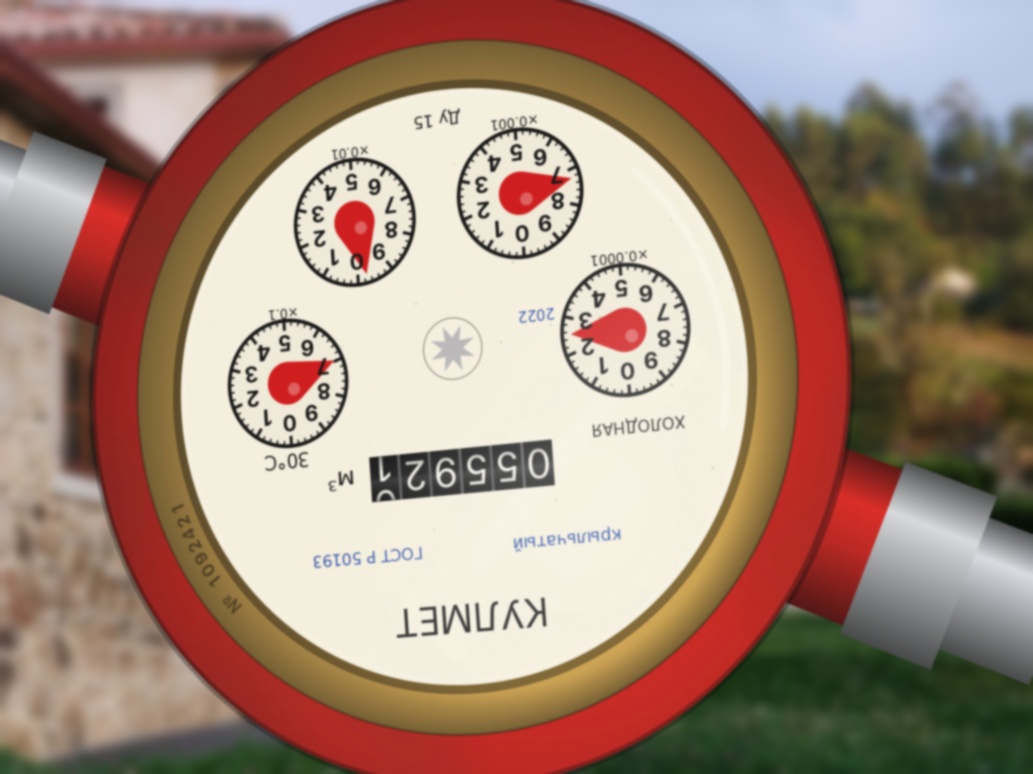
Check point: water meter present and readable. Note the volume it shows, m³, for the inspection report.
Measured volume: 55920.6972 m³
